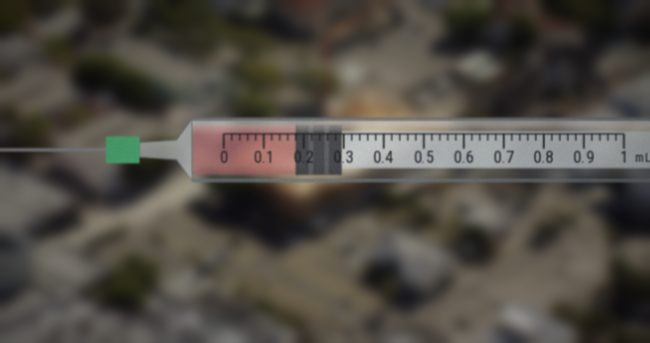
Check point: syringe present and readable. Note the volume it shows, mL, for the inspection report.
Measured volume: 0.18 mL
